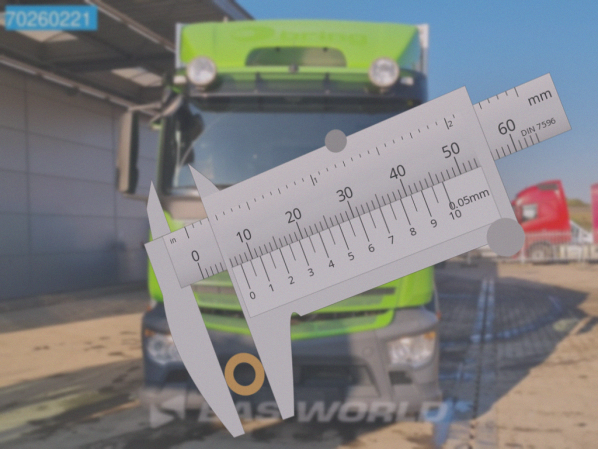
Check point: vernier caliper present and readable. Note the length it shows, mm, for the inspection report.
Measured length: 7.6 mm
